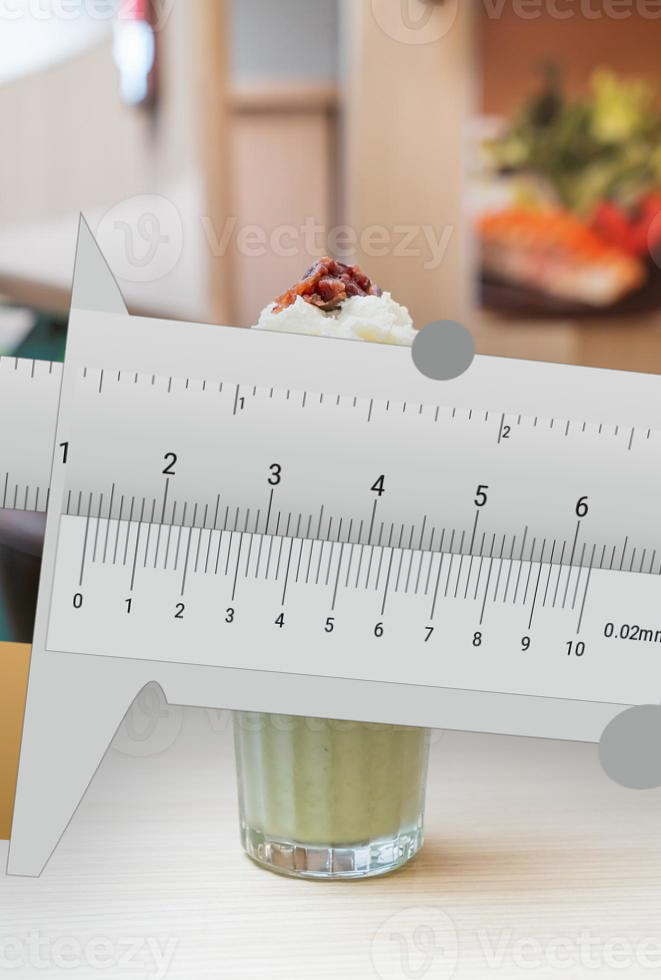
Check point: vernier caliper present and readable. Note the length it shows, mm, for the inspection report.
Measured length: 13.0 mm
